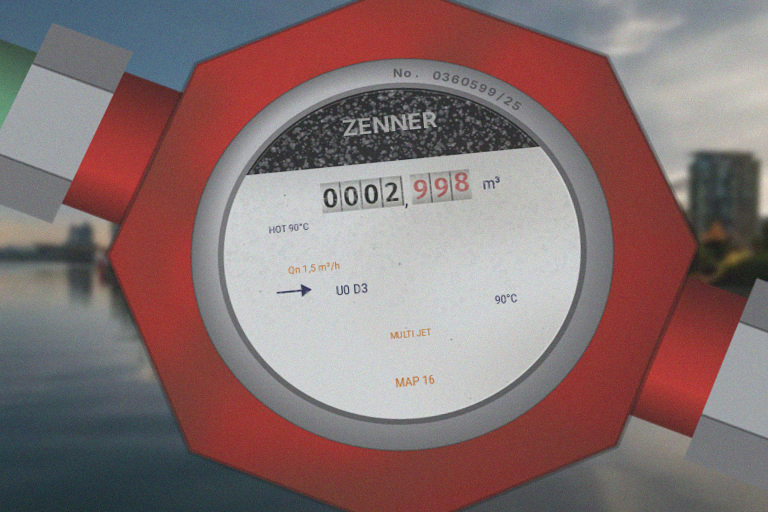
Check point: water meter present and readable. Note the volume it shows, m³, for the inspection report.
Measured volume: 2.998 m³
